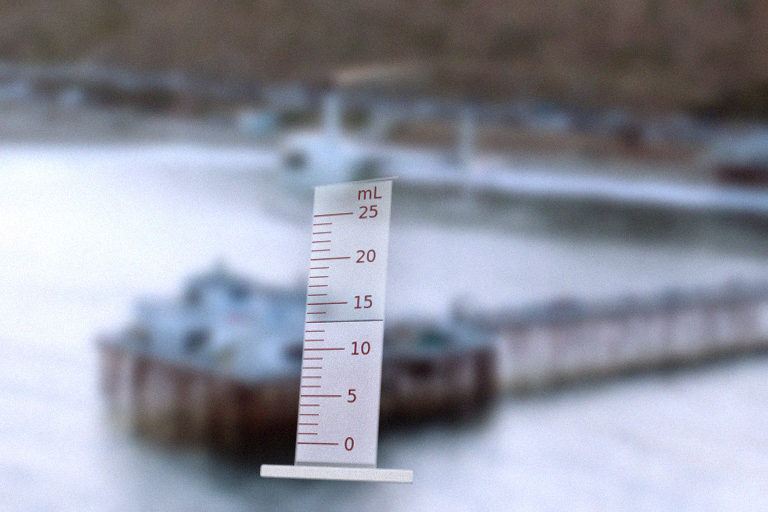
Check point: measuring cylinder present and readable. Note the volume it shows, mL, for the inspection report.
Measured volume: 13 mL
